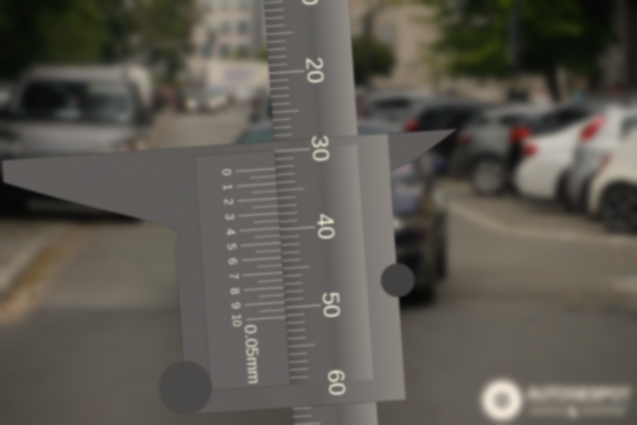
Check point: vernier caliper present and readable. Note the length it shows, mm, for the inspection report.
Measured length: 32.2 mm
